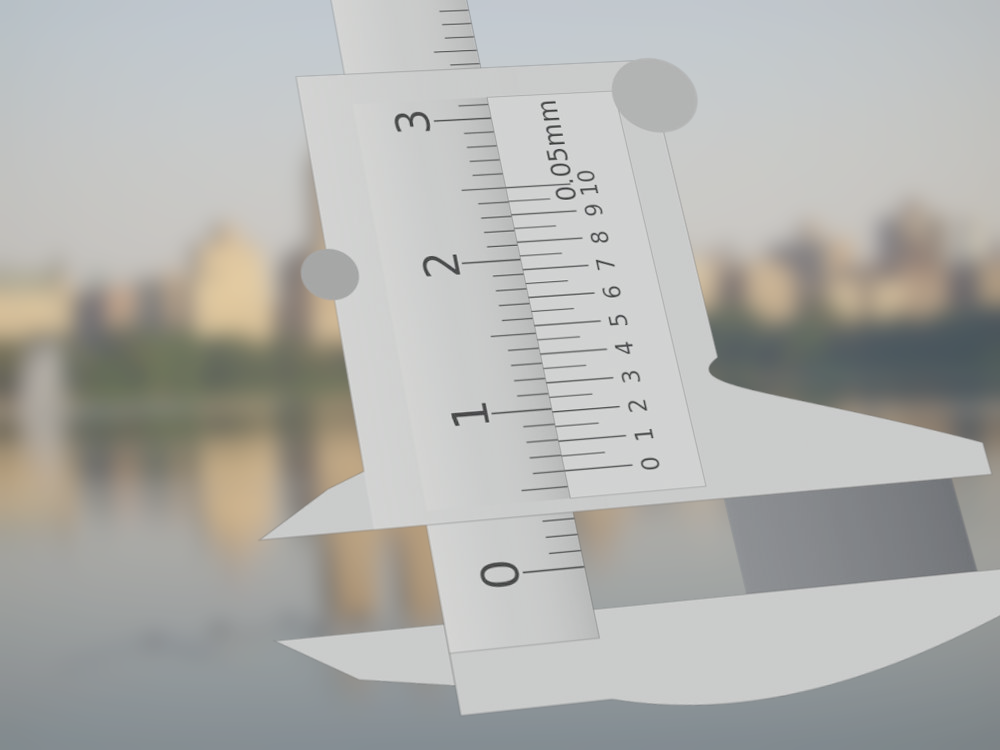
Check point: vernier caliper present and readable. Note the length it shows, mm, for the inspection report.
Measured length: 6.0 mm
